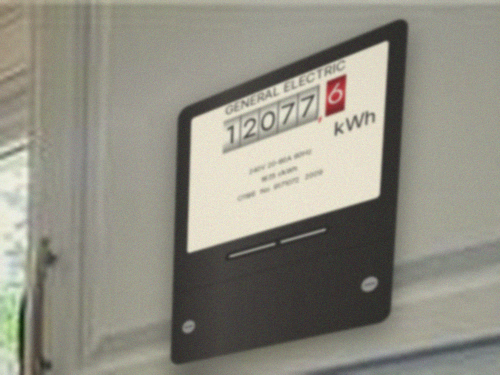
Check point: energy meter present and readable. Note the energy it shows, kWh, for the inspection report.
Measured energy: 12077.6 kWh
